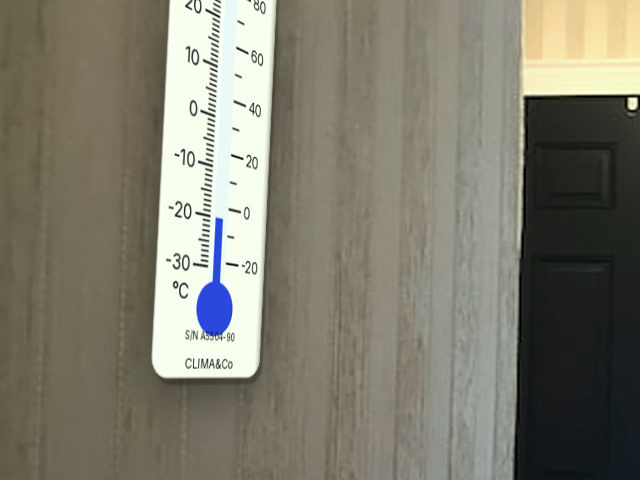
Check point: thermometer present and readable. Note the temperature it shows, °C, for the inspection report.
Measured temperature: -20 °C
